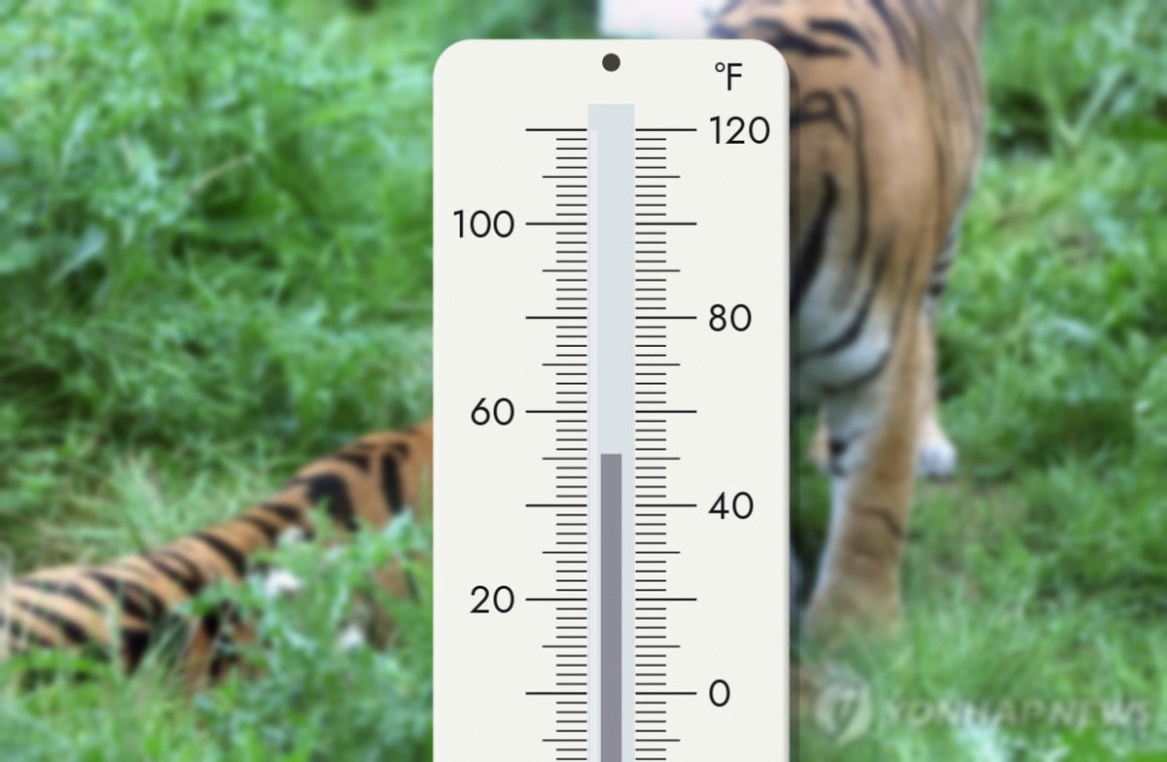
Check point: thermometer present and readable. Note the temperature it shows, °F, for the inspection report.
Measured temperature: 51 °F
